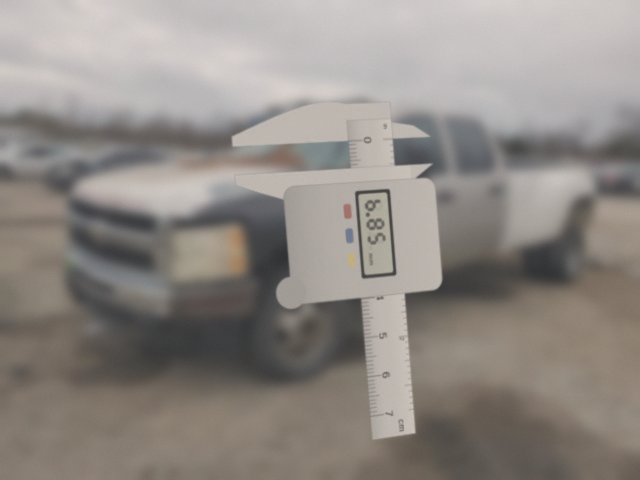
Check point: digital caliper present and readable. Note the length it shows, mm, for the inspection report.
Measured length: 6.85 mm
